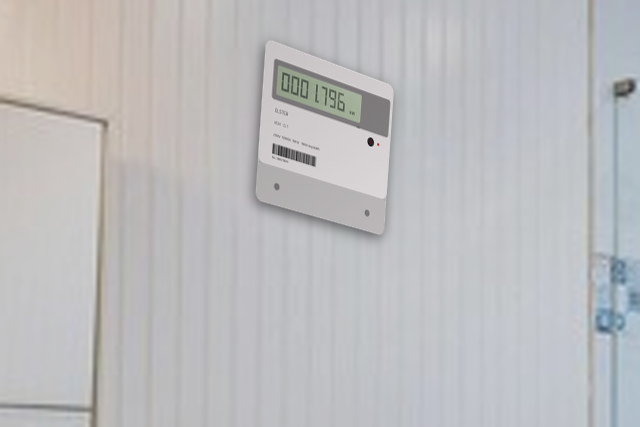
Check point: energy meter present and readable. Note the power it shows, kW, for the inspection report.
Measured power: 1.796 kW
